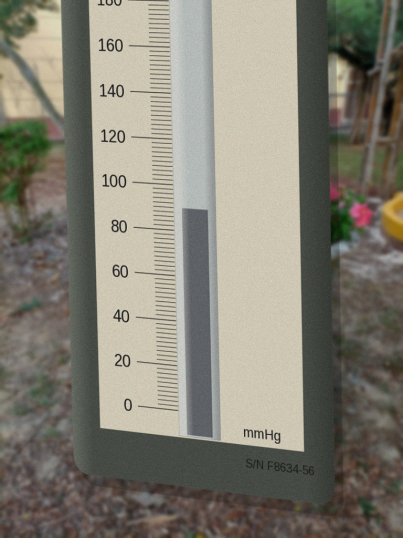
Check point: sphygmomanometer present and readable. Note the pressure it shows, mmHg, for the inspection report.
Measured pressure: 90 mmHg
